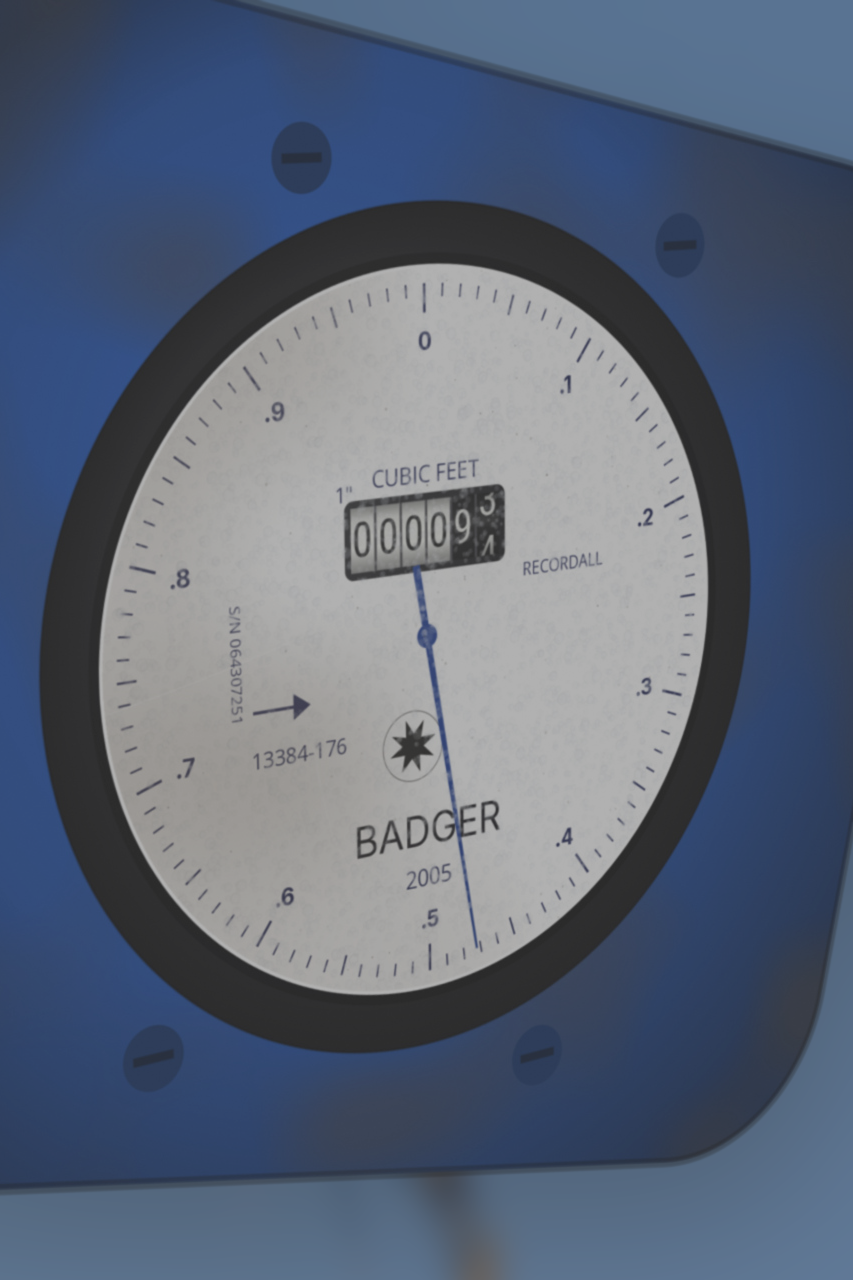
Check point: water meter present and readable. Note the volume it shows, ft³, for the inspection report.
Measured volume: 93.47 ft³
